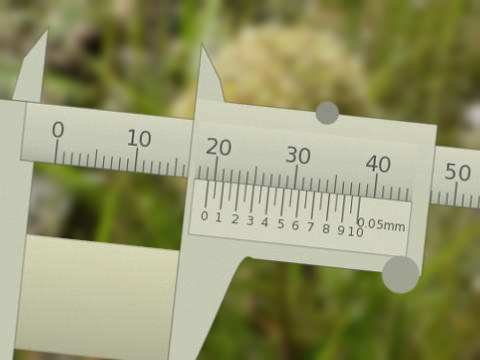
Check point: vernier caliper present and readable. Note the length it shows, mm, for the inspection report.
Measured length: 19.2 mm
